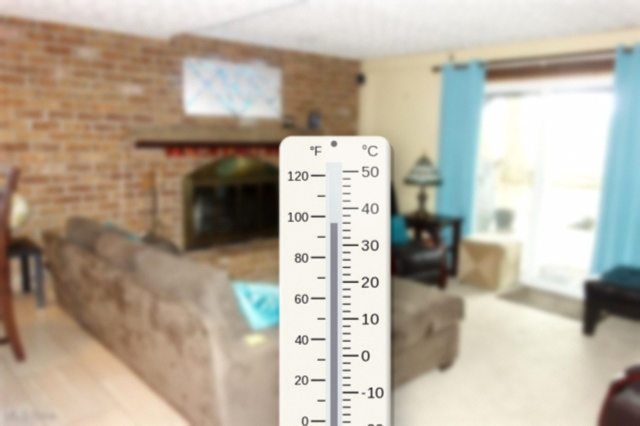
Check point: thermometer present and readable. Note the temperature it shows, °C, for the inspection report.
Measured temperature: 36 °C
